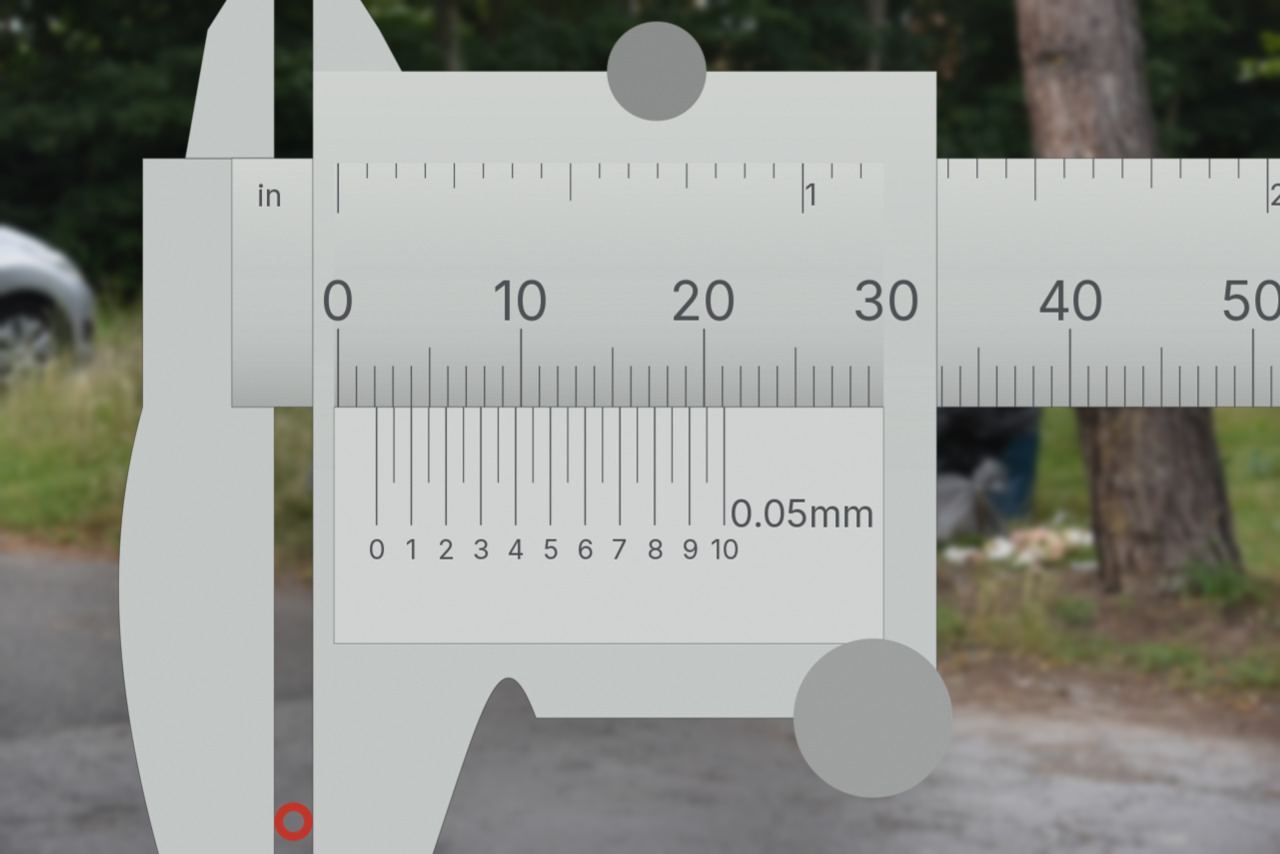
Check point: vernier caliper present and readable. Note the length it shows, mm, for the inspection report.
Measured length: 2.1 mm
